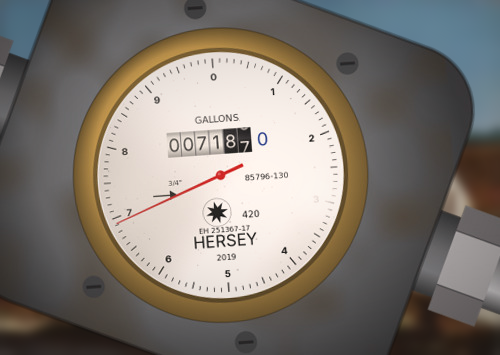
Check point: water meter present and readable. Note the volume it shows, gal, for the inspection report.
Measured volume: 71866.9 gal
